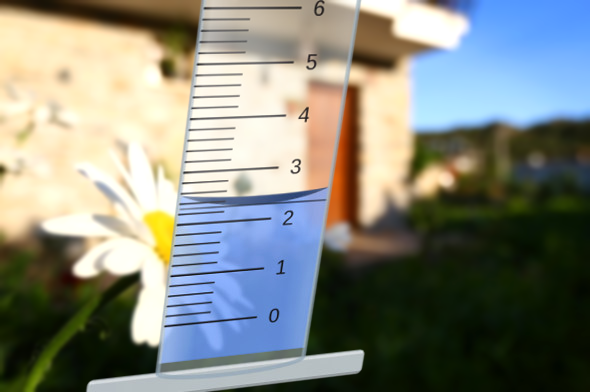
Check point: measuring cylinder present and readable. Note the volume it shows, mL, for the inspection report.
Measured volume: 2.3 mL
